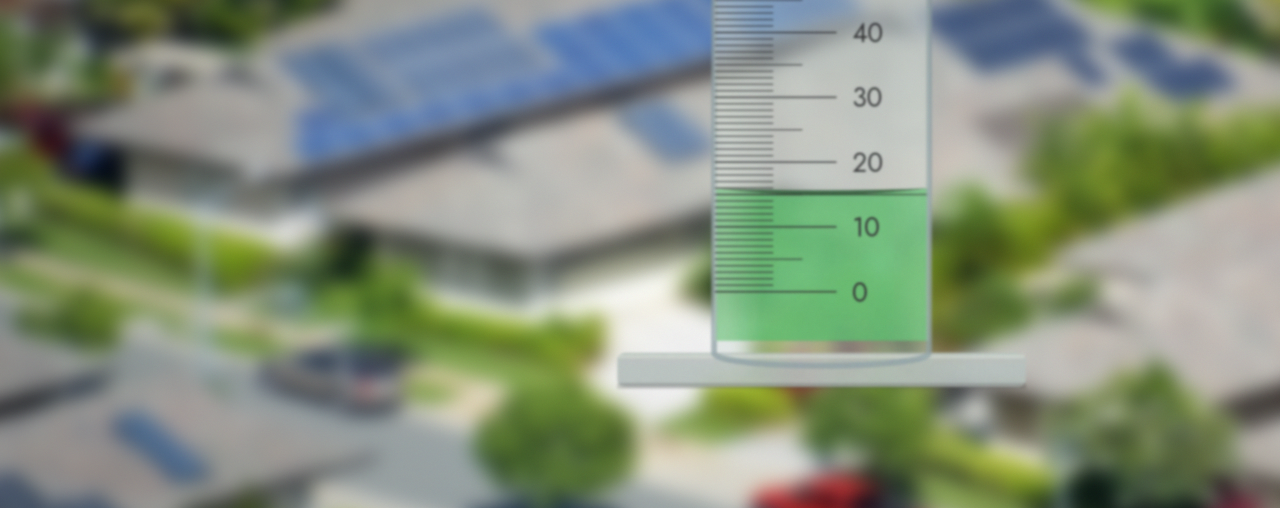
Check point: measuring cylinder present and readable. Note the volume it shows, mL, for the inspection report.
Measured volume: 15 mL
